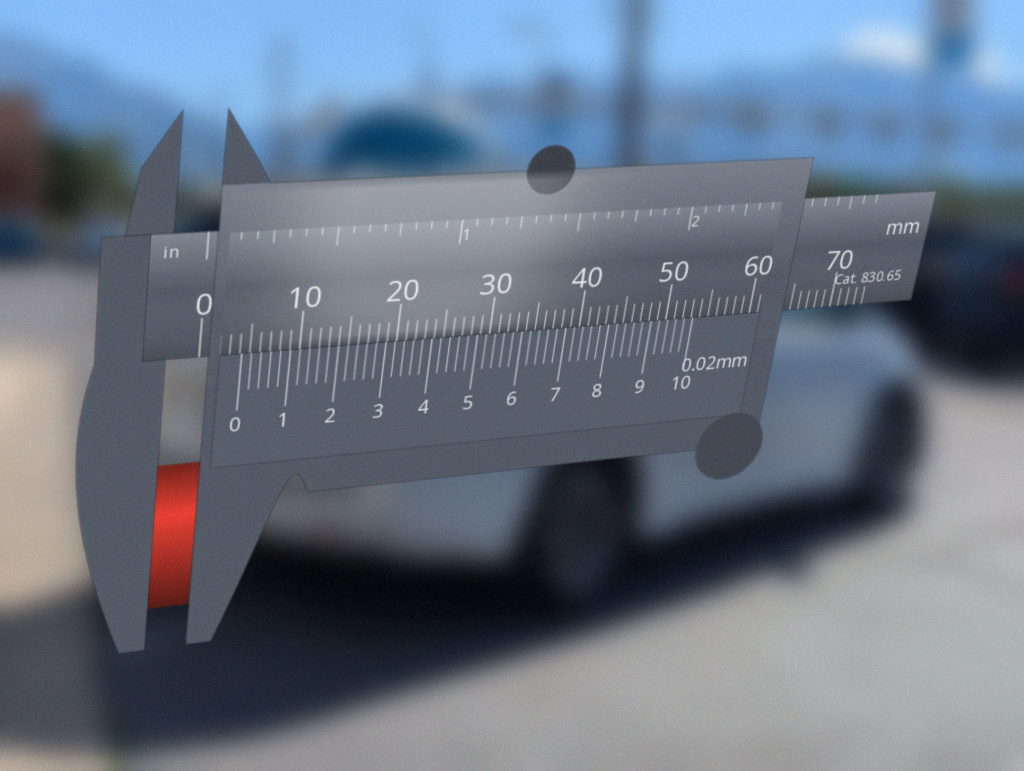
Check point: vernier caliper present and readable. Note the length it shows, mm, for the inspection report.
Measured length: 4.2 mm
